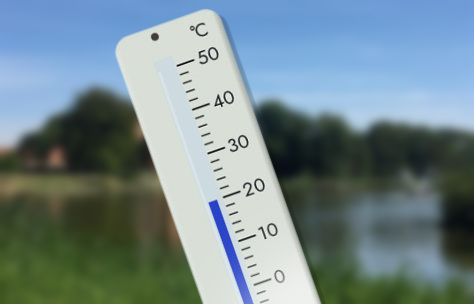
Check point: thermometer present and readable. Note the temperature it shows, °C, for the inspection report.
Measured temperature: 20 °C
